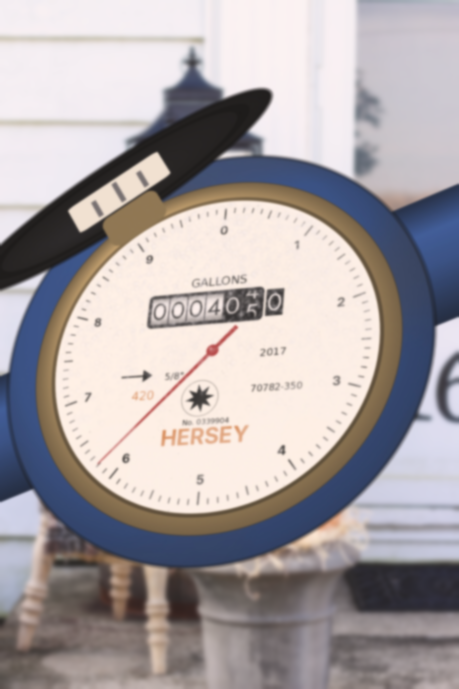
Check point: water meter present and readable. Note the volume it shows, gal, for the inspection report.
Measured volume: 4046.2 gal
